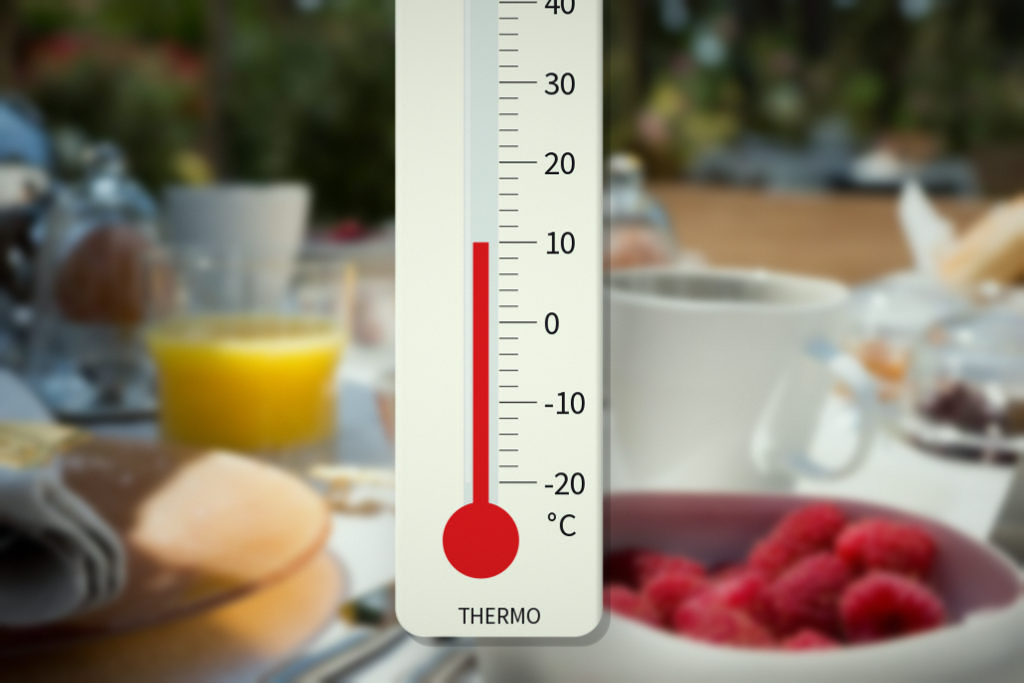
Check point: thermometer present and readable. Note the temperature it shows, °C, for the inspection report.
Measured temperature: 10 °C
